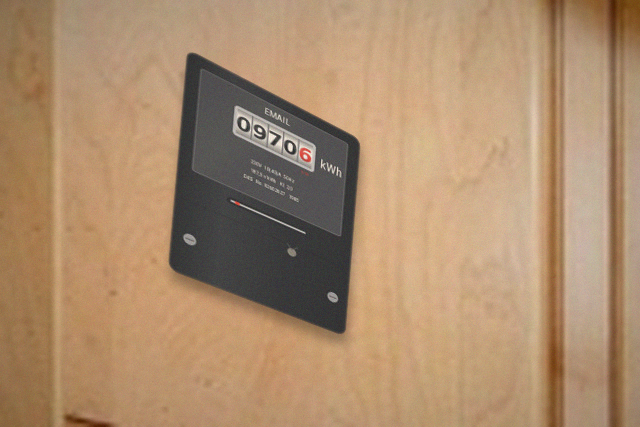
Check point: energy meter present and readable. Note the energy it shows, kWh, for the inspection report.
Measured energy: 970.6 kWh
